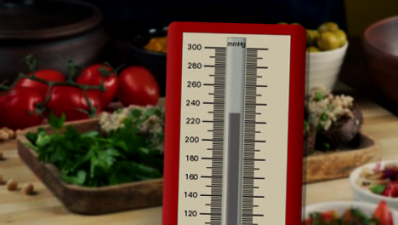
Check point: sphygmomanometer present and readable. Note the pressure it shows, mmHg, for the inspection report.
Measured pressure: 230 mmHg
